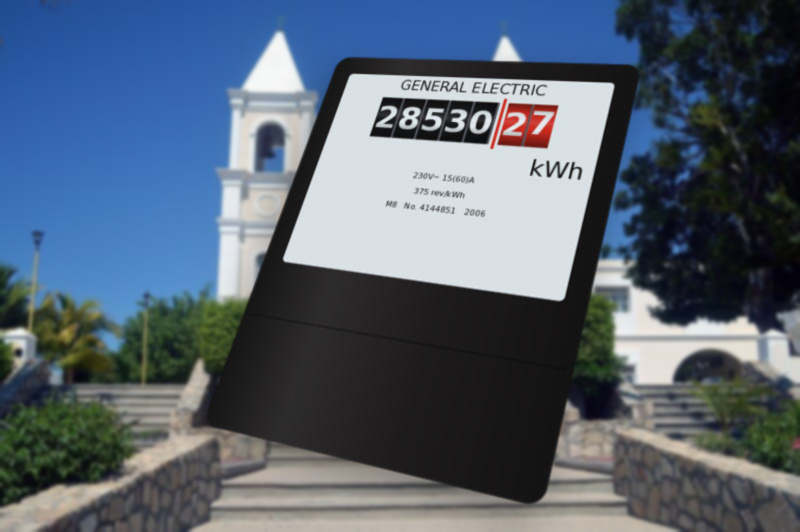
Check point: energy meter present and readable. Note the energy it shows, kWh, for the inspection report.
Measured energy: 28530.27 kWh
